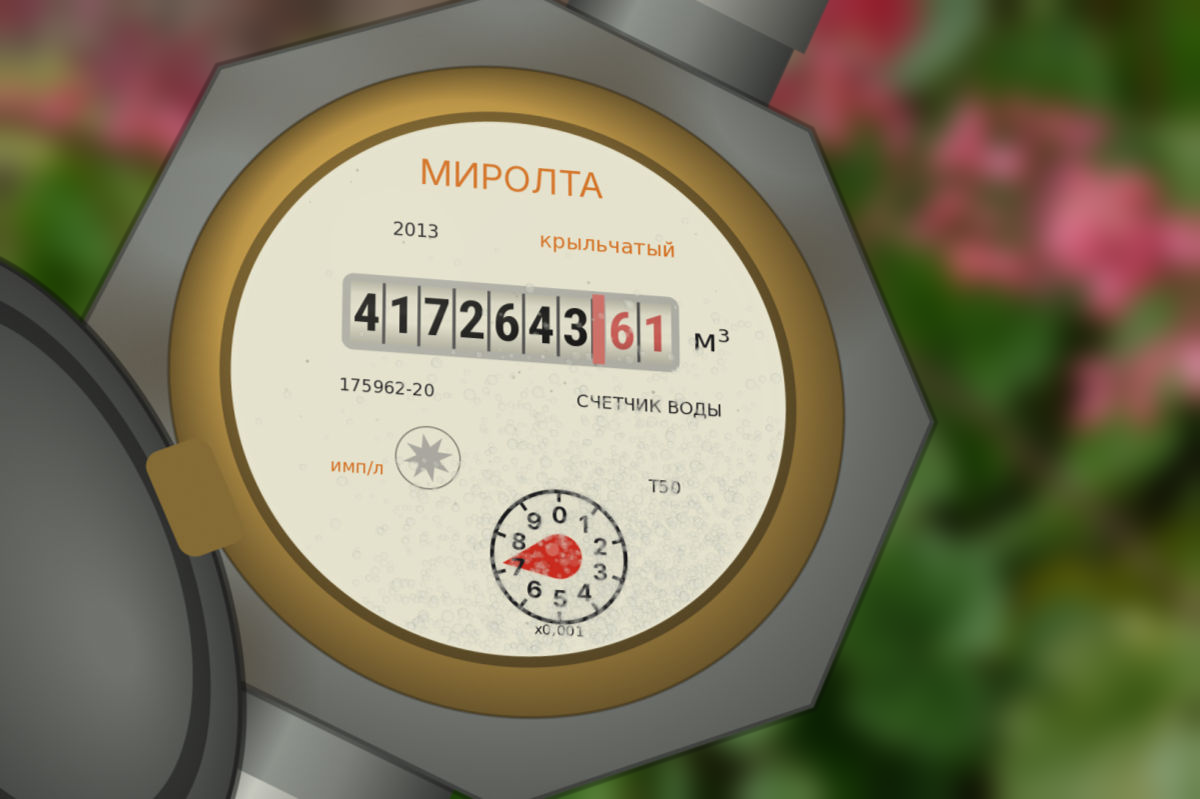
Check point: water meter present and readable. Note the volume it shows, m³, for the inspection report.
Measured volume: 4172643.617 m³
